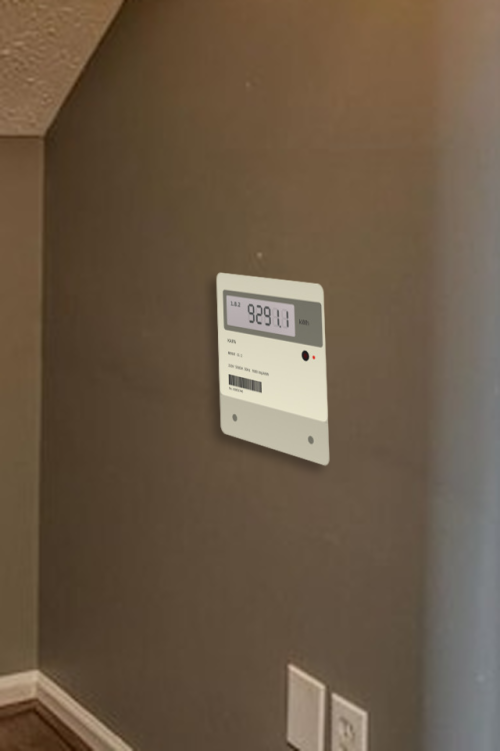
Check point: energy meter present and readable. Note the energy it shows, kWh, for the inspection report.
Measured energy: 9291.1 kWh
